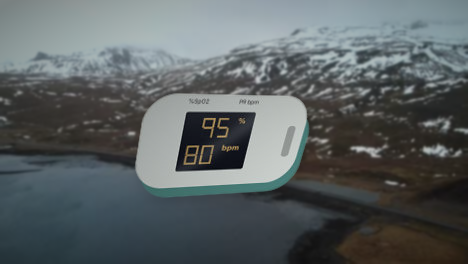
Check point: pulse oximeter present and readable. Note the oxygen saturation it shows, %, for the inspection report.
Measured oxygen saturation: 95 %
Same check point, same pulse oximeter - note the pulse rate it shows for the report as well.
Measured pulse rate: 80 bpm
